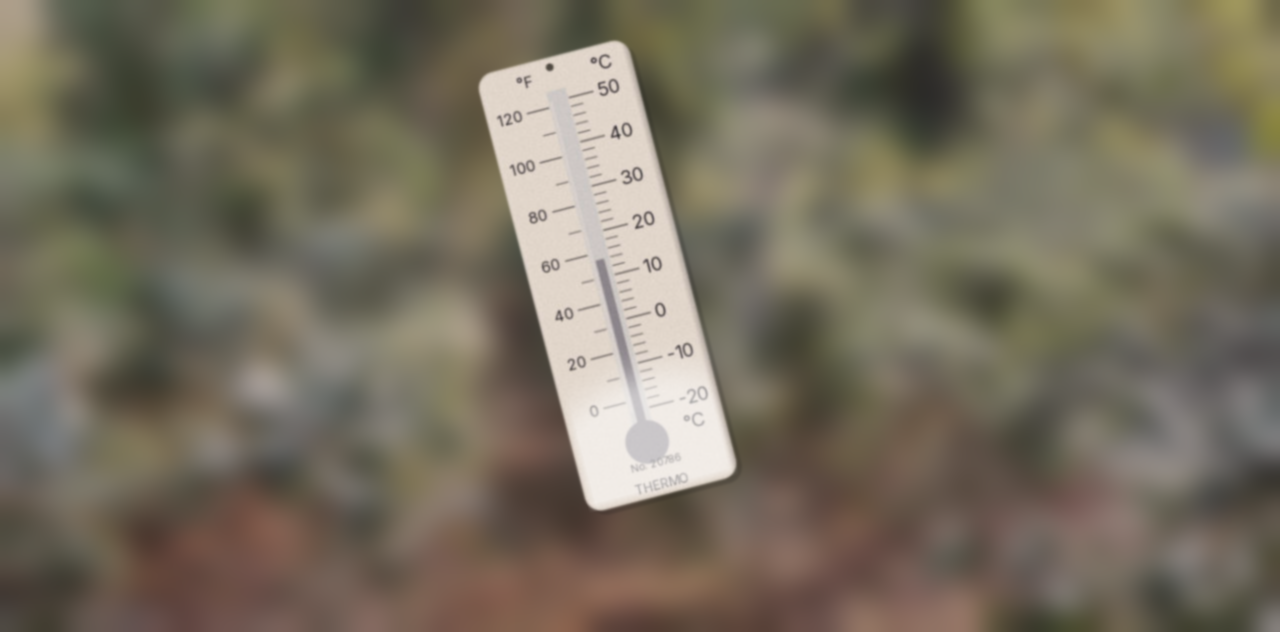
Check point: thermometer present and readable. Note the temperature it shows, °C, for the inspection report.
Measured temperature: 14 °C
